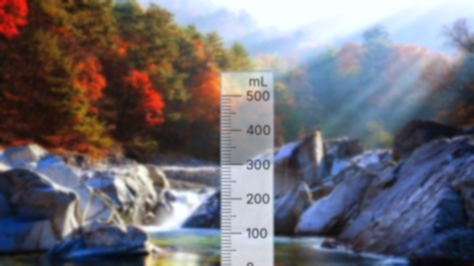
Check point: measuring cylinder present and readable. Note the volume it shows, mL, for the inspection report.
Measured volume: 300 mL
